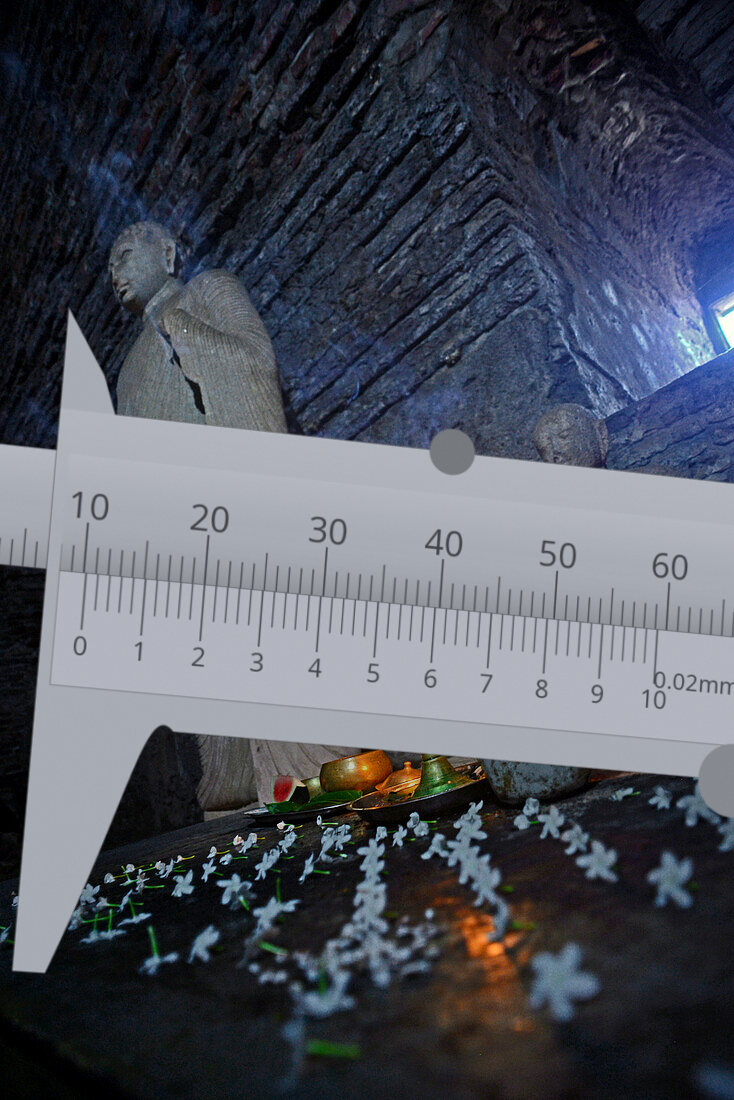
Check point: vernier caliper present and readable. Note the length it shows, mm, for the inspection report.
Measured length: 10.2 mm
